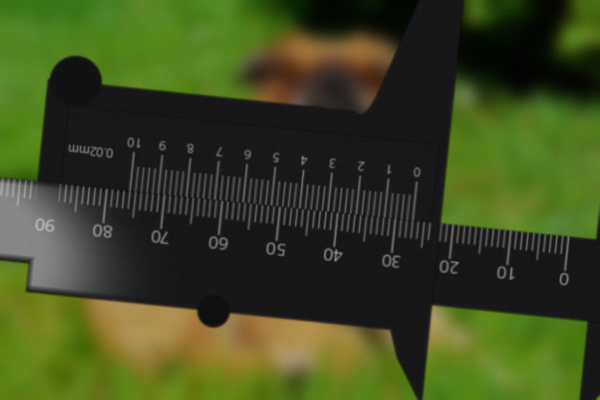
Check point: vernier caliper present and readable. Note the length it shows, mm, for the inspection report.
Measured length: 27.0 mm
